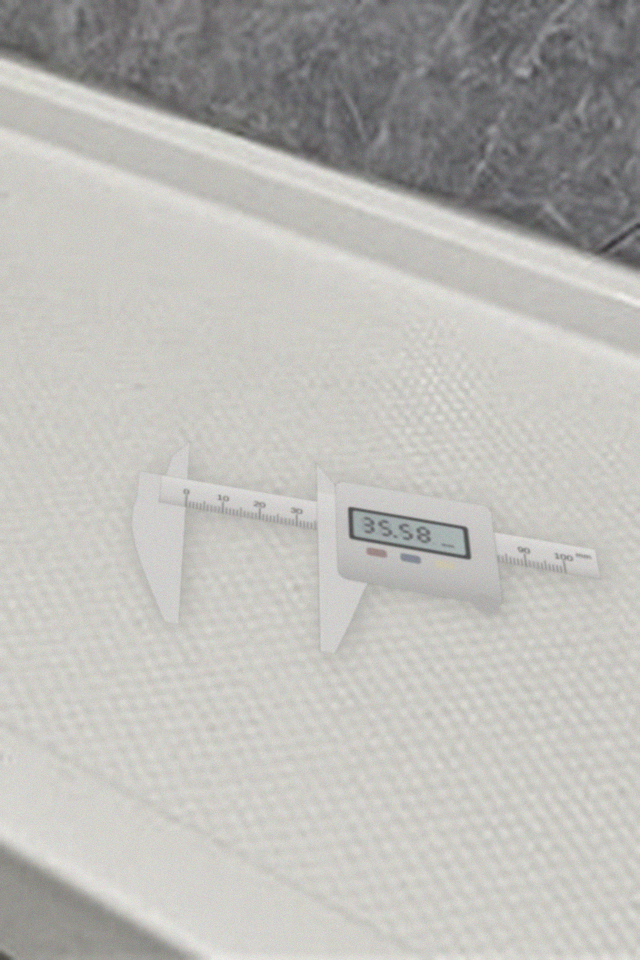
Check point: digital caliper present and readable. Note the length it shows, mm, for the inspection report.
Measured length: 35.58 mm
